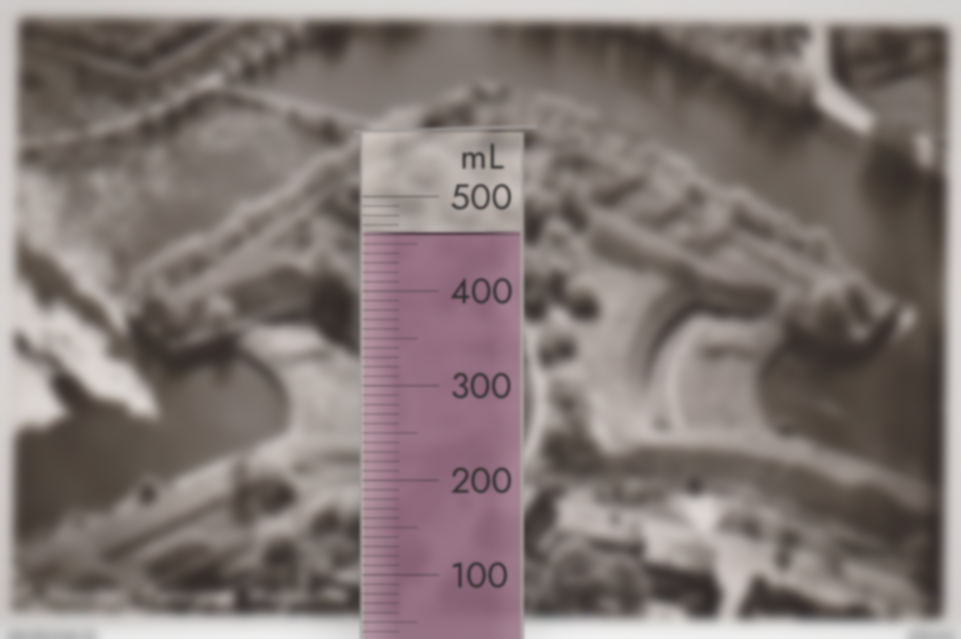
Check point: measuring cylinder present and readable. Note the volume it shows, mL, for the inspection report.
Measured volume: 460 mL
